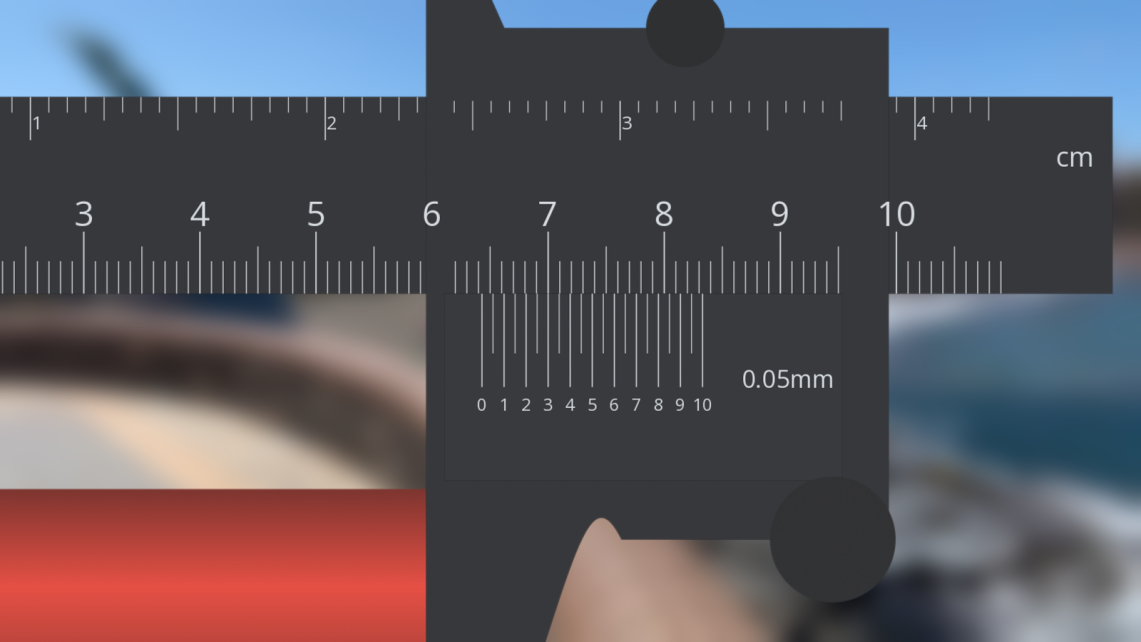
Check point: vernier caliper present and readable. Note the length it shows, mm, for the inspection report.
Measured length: 64.3 mm
